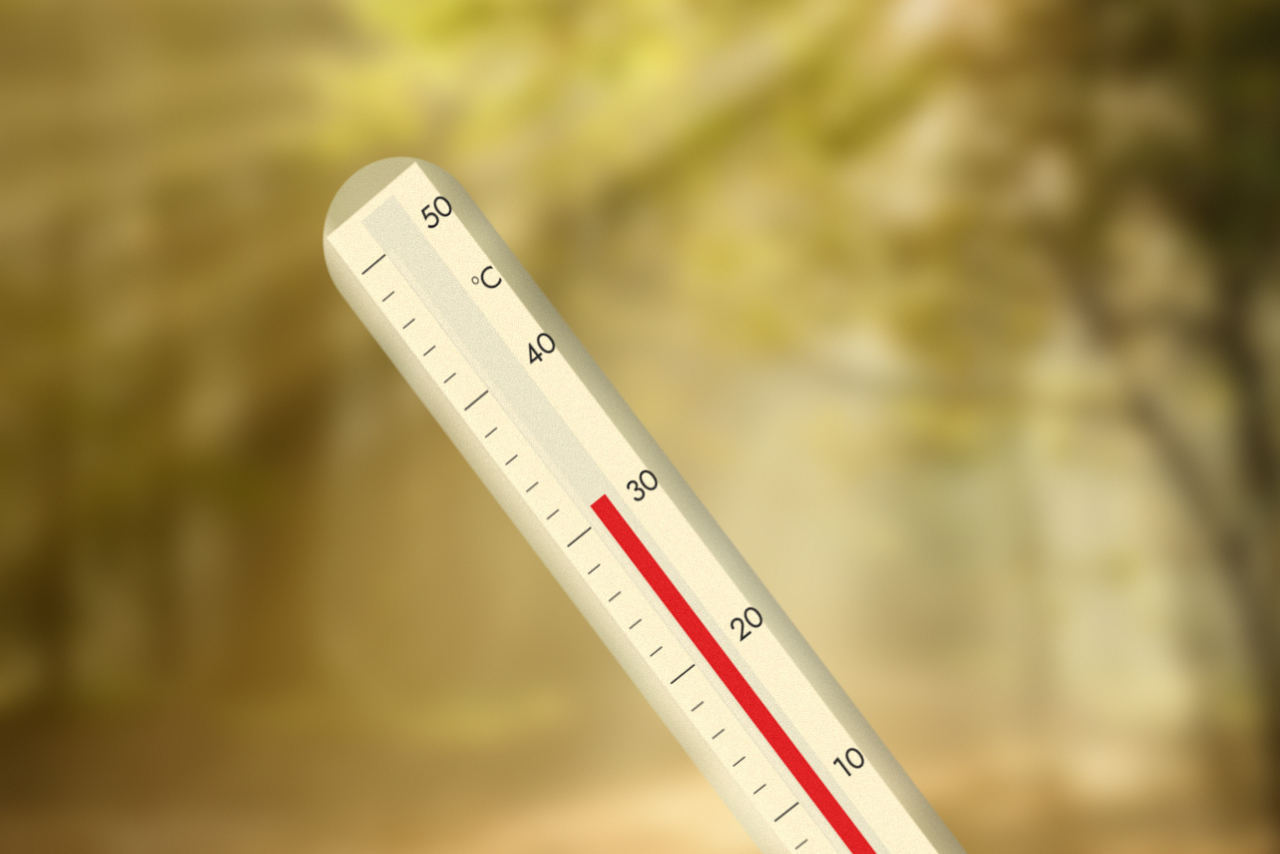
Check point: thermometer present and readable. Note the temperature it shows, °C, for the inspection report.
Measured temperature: 31 °C
